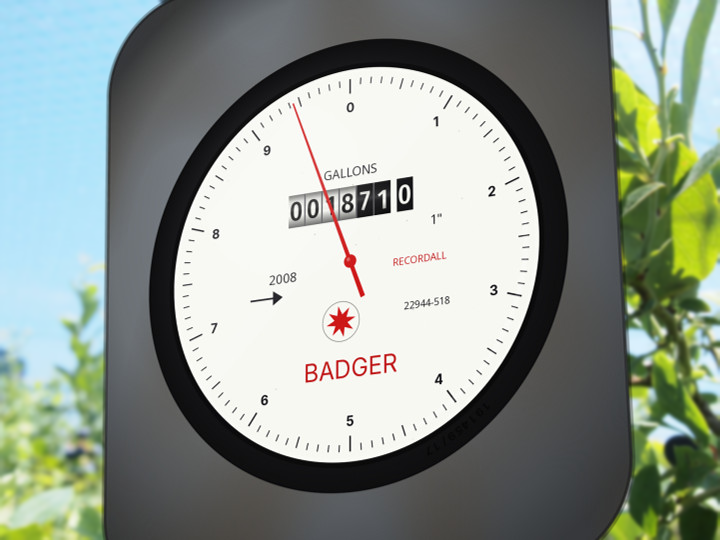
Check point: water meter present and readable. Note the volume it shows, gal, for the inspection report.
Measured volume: 18709.4 gal
